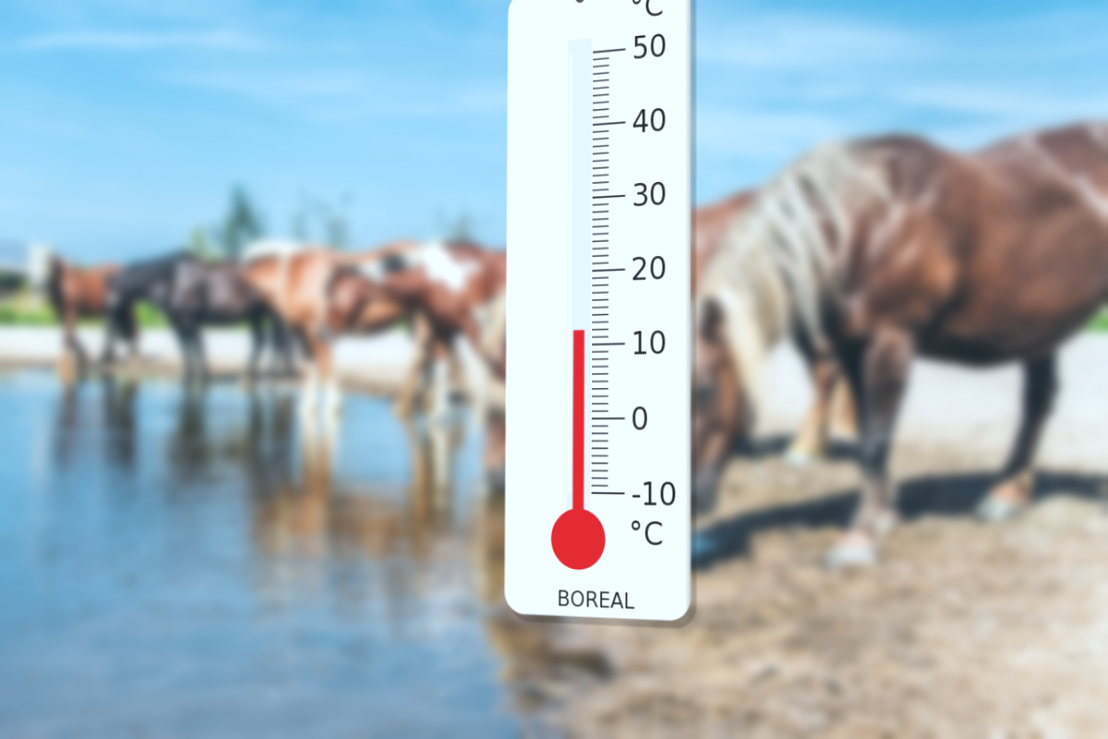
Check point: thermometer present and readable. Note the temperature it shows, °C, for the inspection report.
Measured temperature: 12 °C
